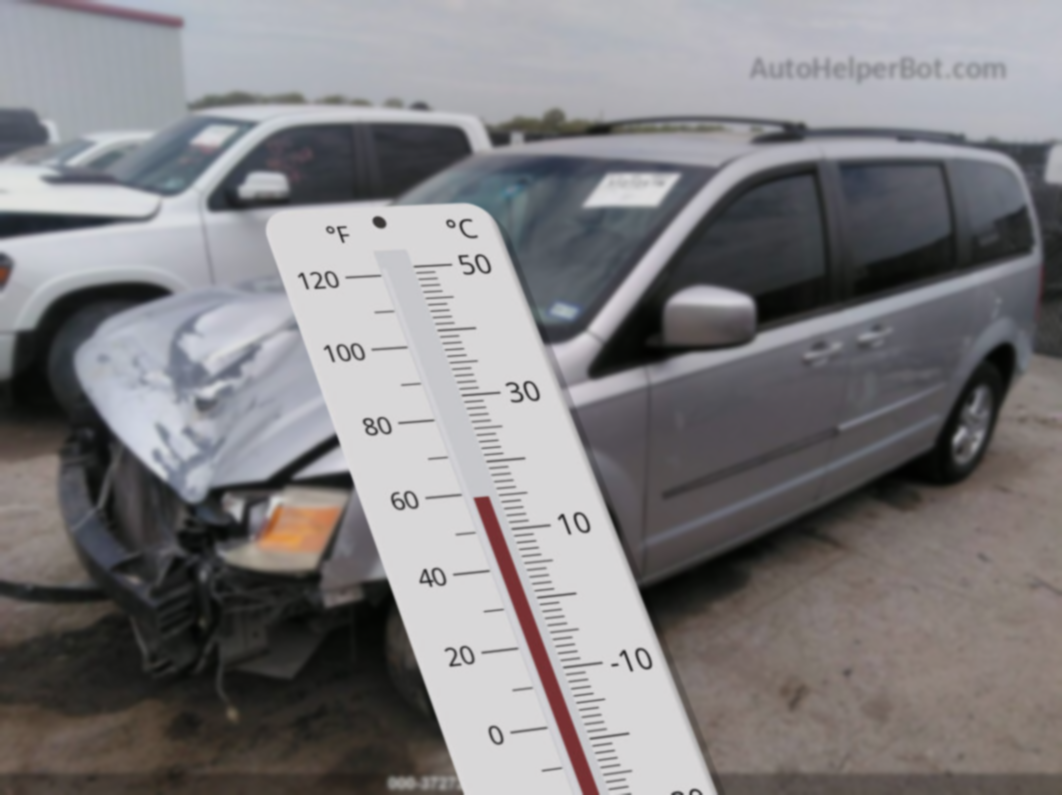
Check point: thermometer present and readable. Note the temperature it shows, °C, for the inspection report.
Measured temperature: 15 °C
